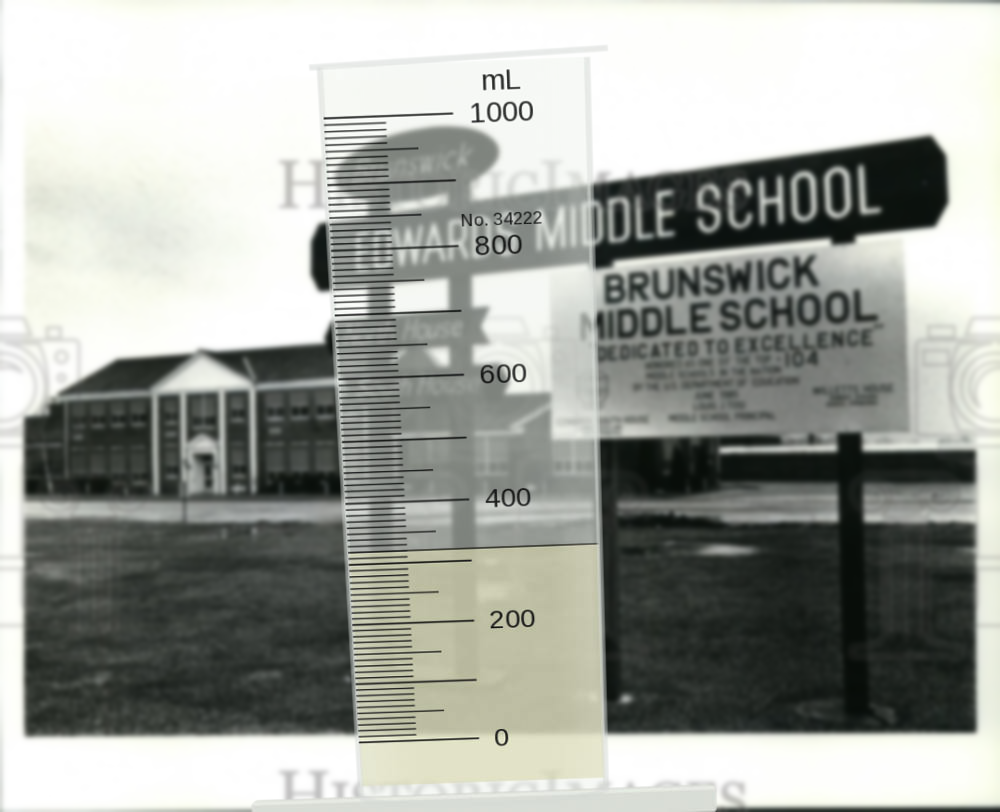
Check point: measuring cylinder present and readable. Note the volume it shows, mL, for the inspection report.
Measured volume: 320 mL
